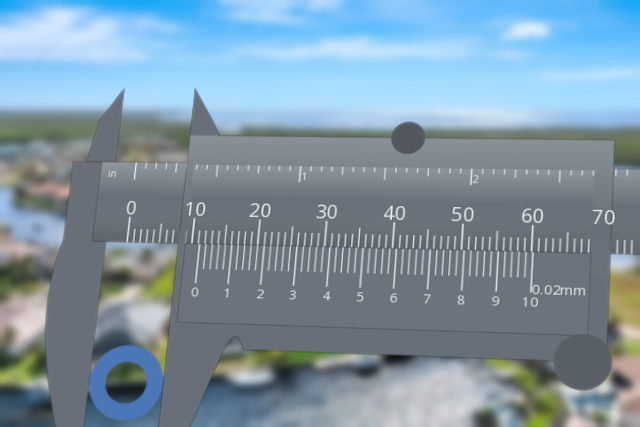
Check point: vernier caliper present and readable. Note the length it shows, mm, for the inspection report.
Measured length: 11.2 mm
